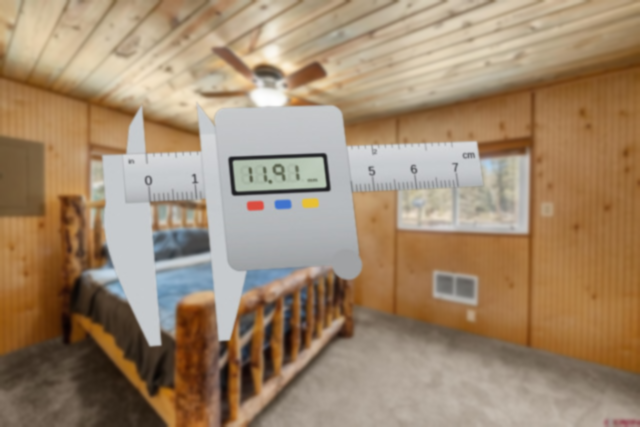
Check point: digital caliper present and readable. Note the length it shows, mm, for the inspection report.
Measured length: 11.91 mm
